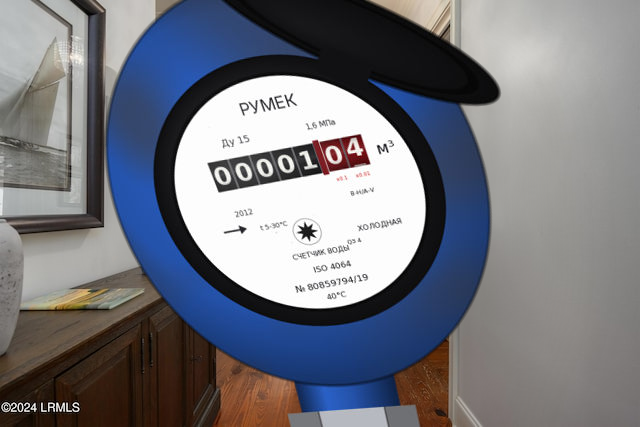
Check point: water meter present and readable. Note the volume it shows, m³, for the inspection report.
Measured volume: 1.04 m³
